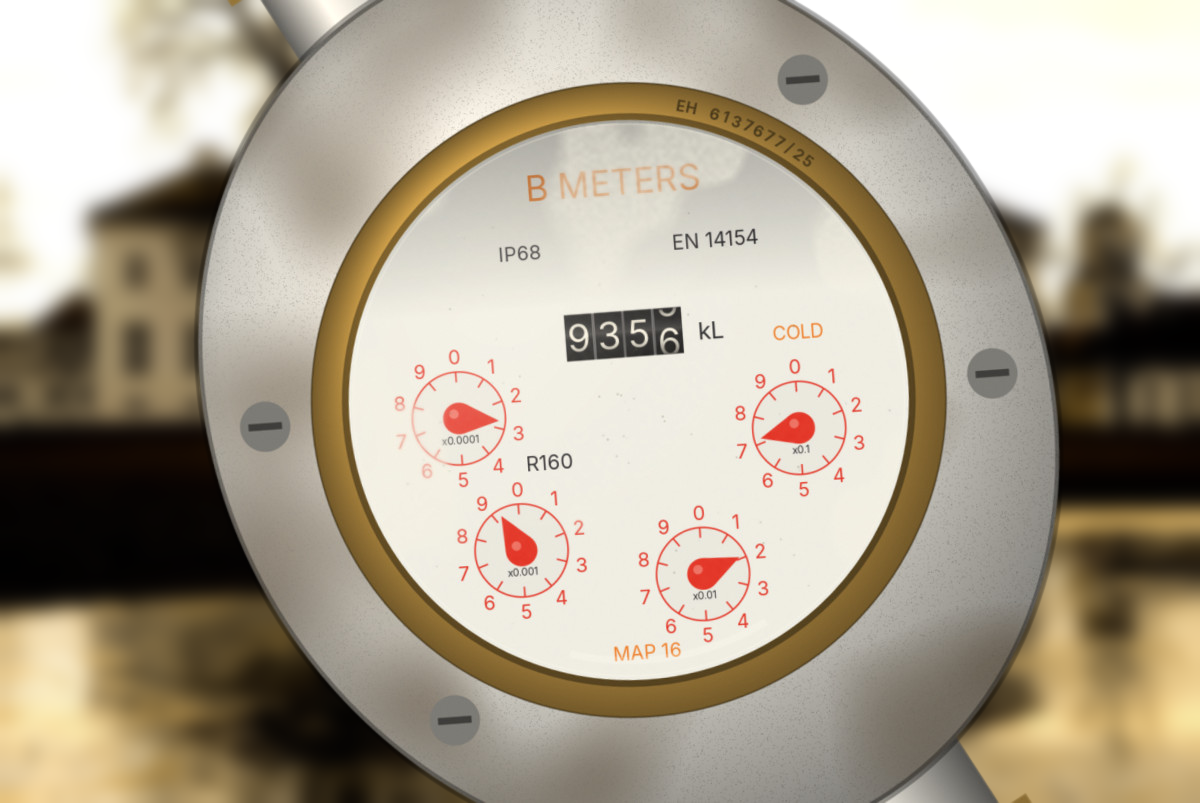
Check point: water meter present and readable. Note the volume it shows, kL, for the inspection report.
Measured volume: 9355.7192 kL
